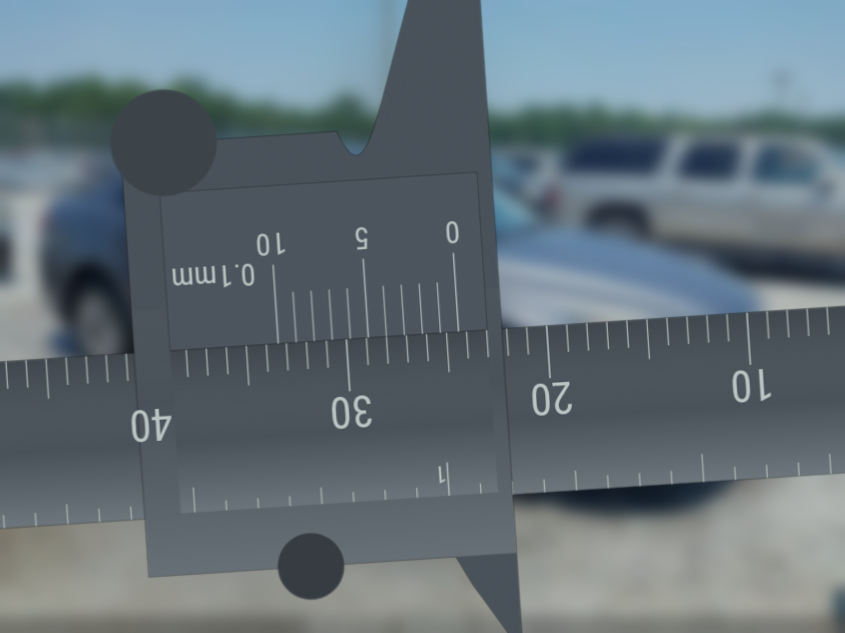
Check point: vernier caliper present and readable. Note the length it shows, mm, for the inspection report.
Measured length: 24.4 mm
